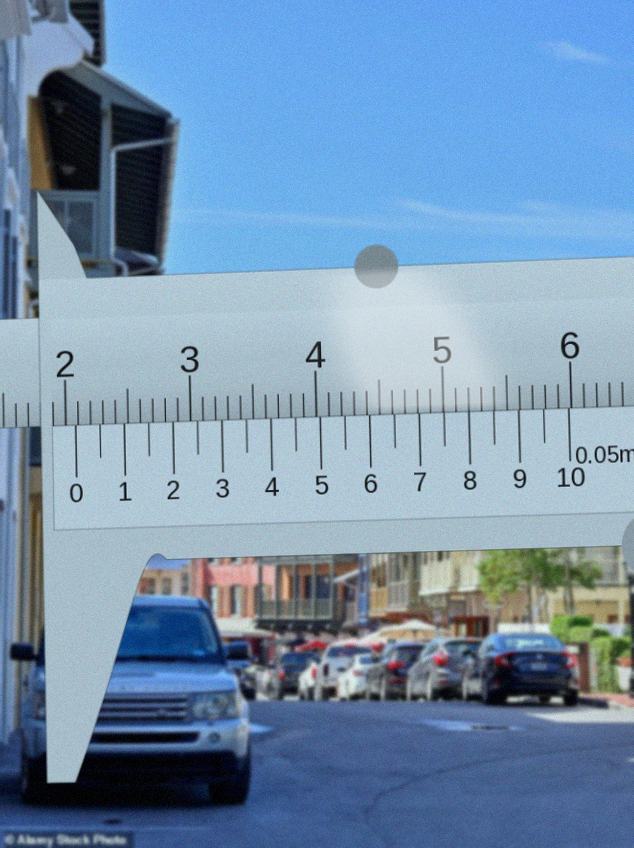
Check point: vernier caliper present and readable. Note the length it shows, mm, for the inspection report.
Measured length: 20.8 mm
